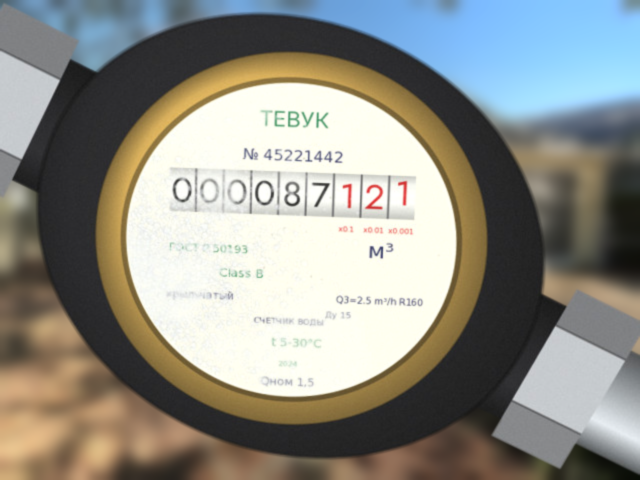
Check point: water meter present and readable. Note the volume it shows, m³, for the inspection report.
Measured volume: 87.121 m³
